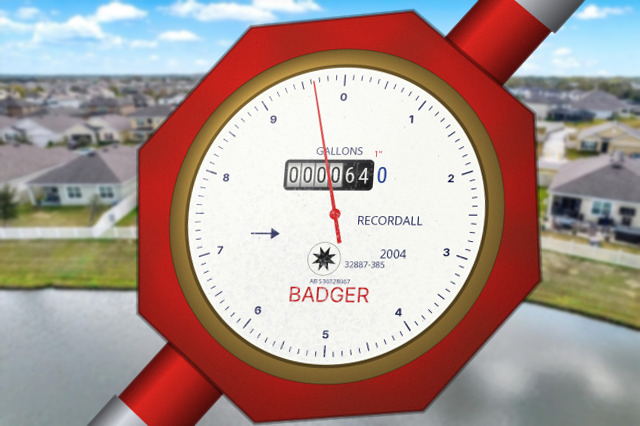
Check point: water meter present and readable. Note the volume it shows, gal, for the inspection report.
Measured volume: 639.6 gal
